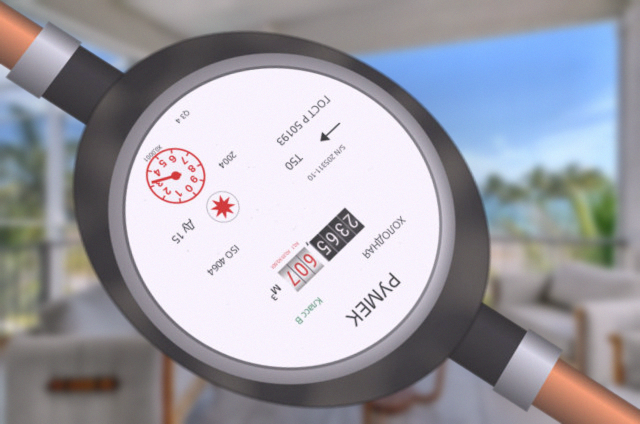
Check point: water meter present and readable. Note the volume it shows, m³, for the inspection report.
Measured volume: 2365.6073 m³
